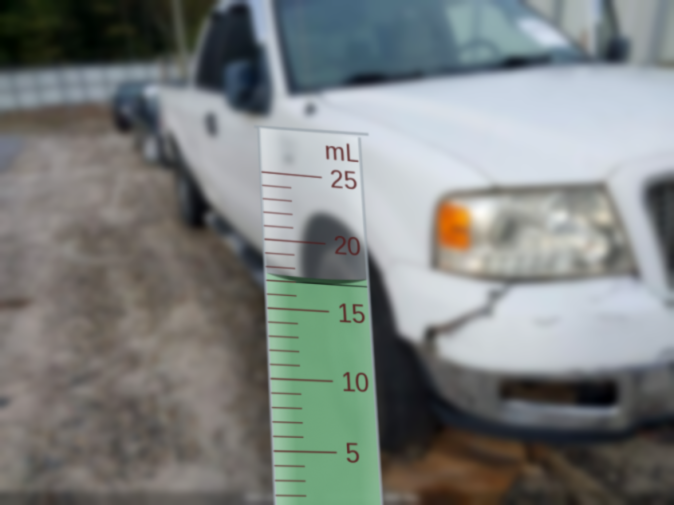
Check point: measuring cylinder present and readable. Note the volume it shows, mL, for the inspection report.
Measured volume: 17 mL
